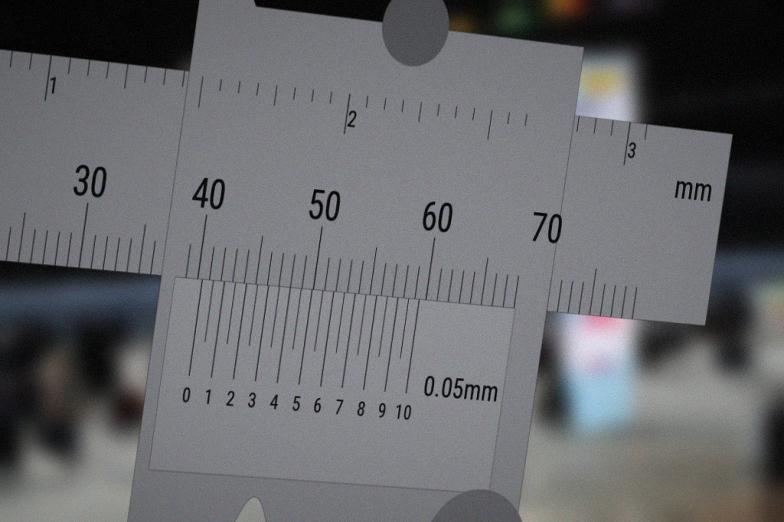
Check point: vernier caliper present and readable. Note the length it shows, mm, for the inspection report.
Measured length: 40.4 mm
